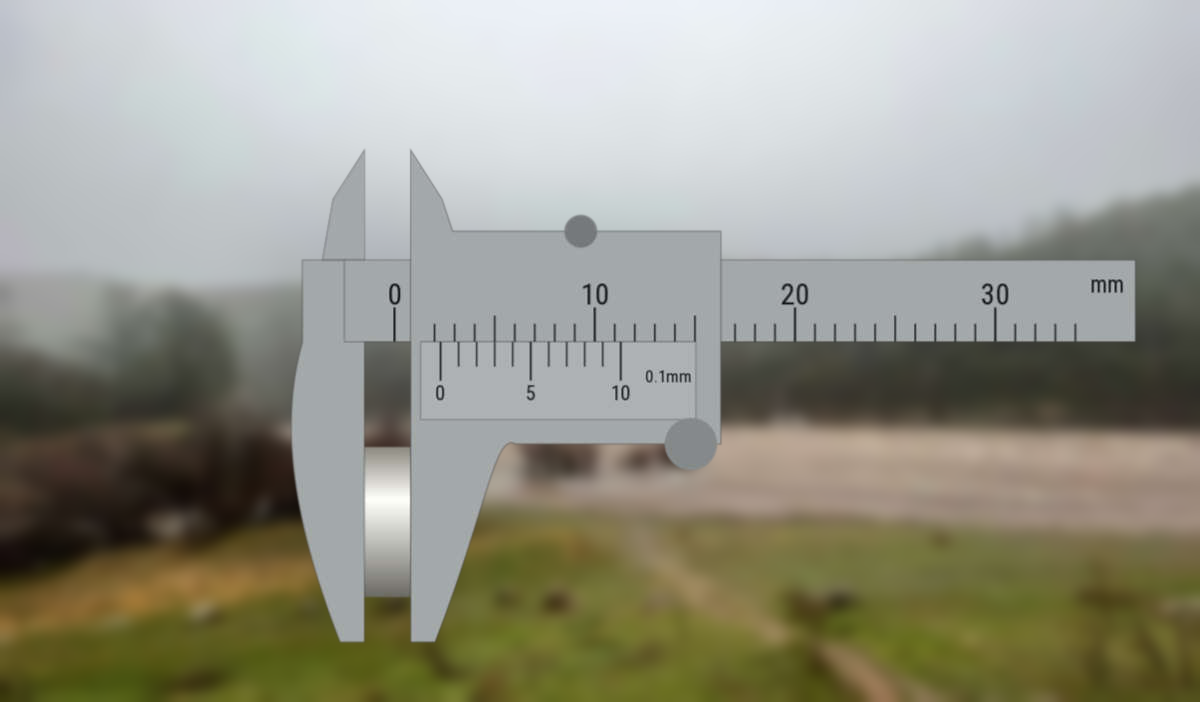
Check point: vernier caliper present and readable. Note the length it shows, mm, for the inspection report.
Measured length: 2.3 mm
